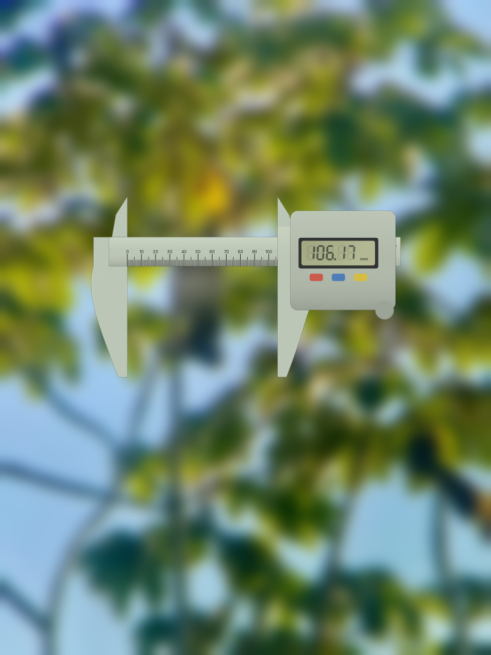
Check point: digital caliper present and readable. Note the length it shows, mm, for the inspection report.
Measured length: 106.17 mm
